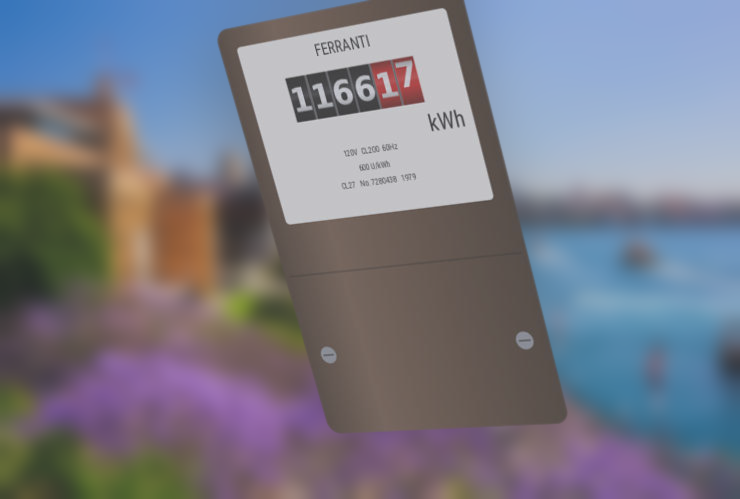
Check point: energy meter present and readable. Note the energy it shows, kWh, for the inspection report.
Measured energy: 1166.17 kWh
